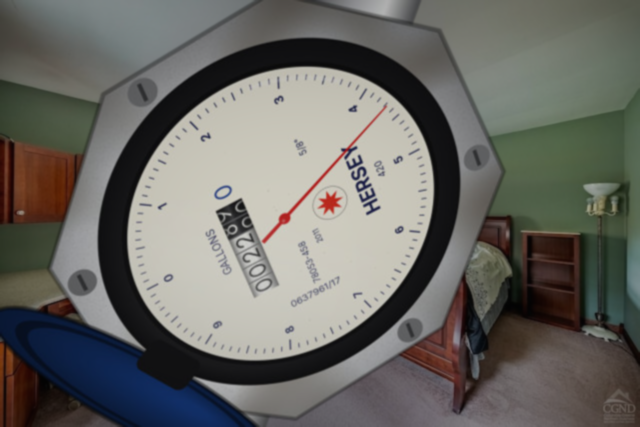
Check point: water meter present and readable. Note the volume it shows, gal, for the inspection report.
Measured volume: 22894.3 gal
